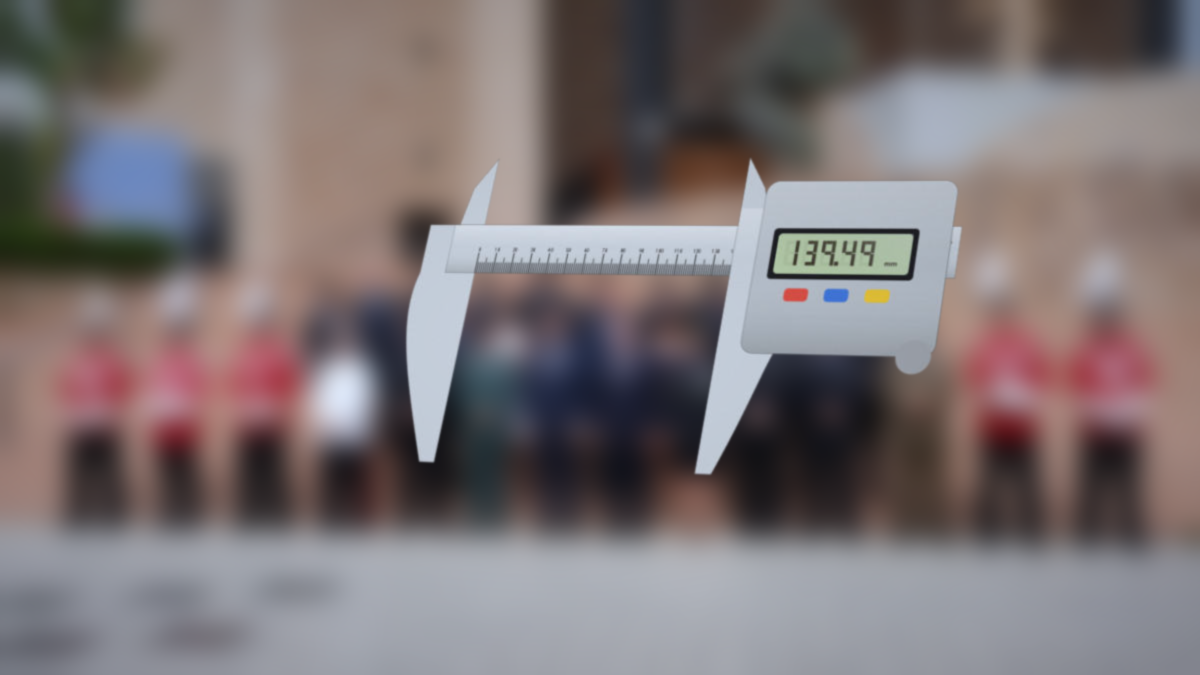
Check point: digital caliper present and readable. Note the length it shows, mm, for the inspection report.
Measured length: 139.49 mm
